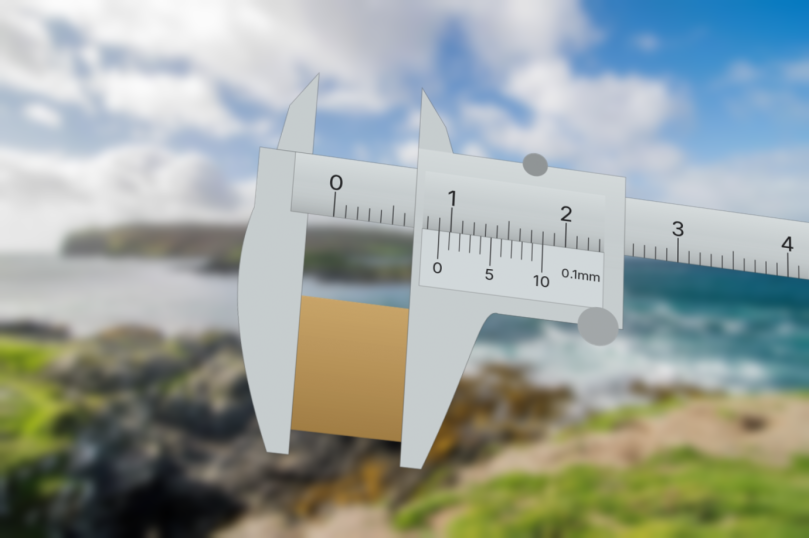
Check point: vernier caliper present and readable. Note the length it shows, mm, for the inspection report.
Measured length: 9.0 mm
